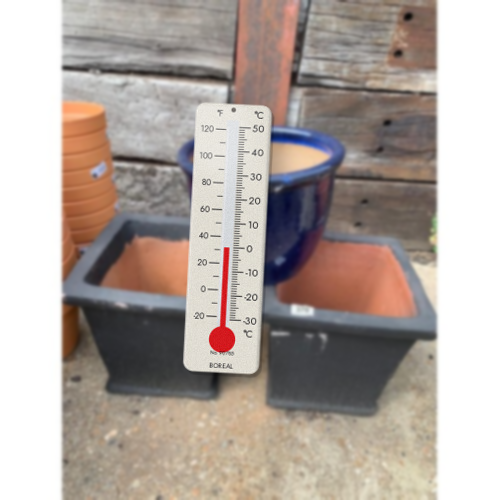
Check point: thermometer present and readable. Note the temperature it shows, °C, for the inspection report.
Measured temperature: 0 °C
